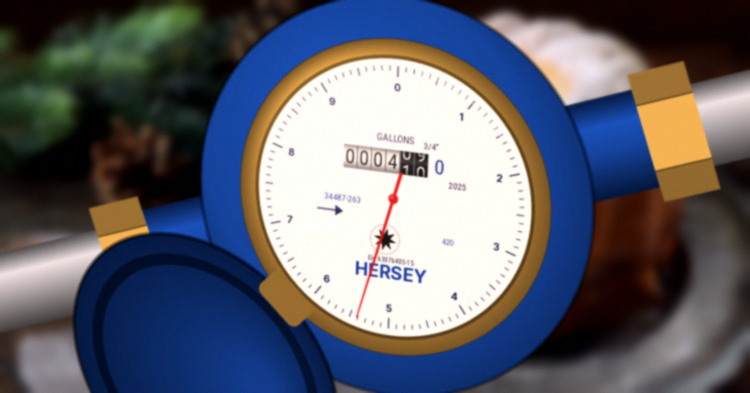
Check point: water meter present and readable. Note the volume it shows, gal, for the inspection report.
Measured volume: 4095.4 gal
